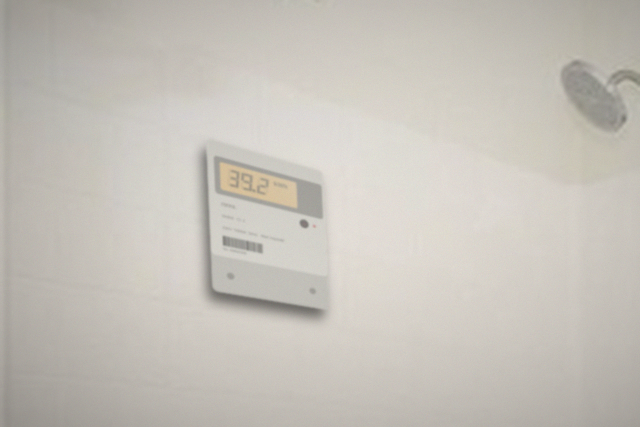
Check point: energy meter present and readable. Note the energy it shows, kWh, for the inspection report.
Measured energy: 39.2 kWh
